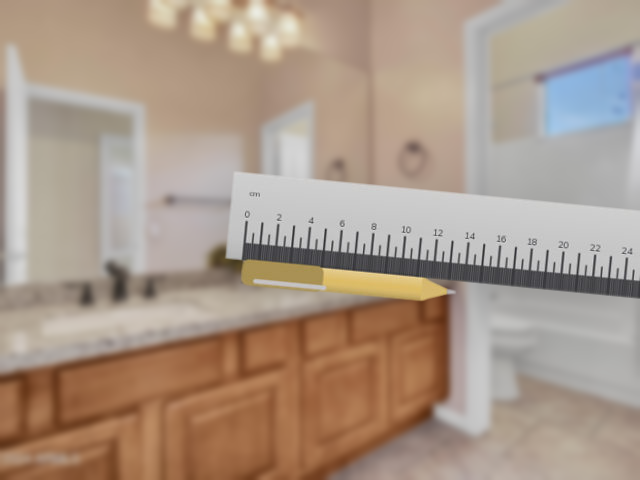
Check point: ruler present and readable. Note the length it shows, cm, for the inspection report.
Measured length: 13.5 cm
